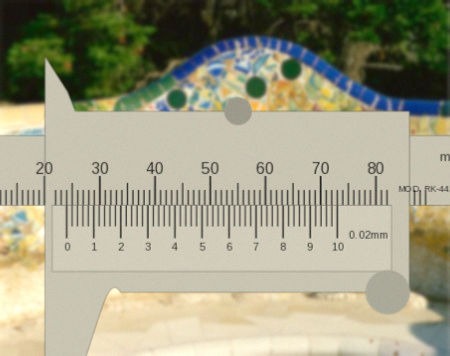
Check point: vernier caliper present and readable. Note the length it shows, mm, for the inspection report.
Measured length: 24.0 mm
